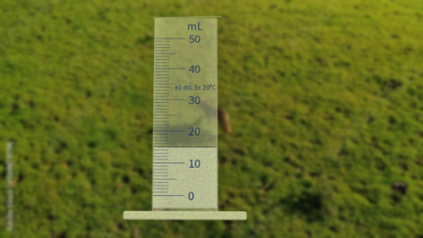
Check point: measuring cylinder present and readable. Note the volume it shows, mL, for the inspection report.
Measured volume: 15 mL
